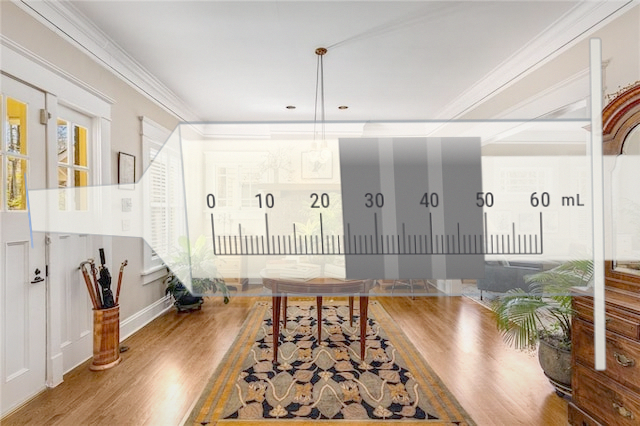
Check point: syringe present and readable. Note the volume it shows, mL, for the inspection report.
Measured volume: 24 mL
